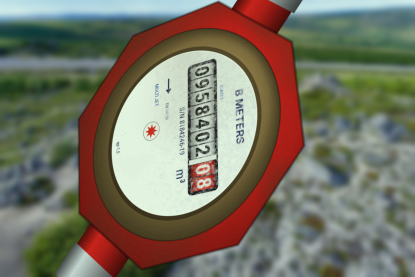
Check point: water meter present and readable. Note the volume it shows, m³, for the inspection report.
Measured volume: 958402.08 m³
